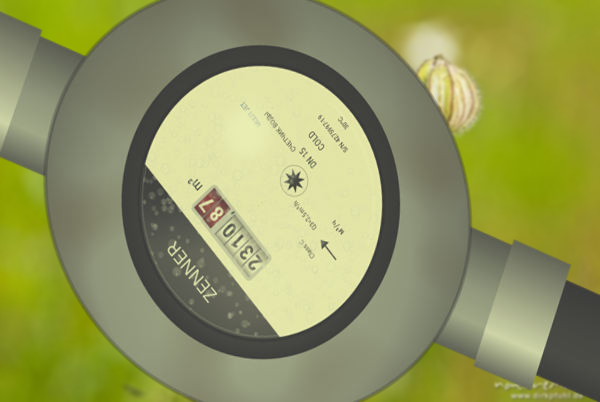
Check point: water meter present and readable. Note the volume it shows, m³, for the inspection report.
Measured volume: 2310.87 m³
